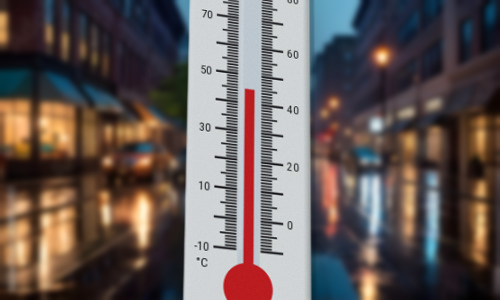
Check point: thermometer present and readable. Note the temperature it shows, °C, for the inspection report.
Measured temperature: 45 °C
